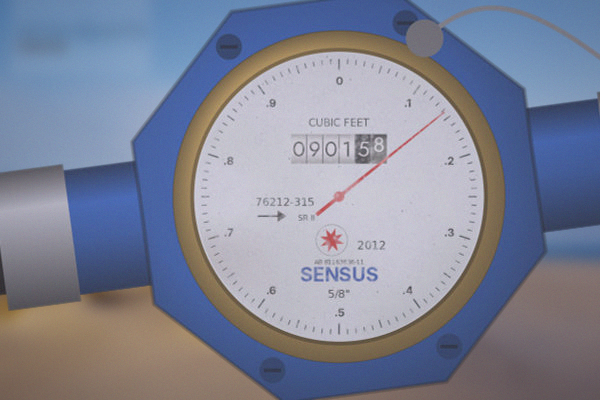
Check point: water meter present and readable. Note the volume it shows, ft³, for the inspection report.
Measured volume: 90158.14 ft³
